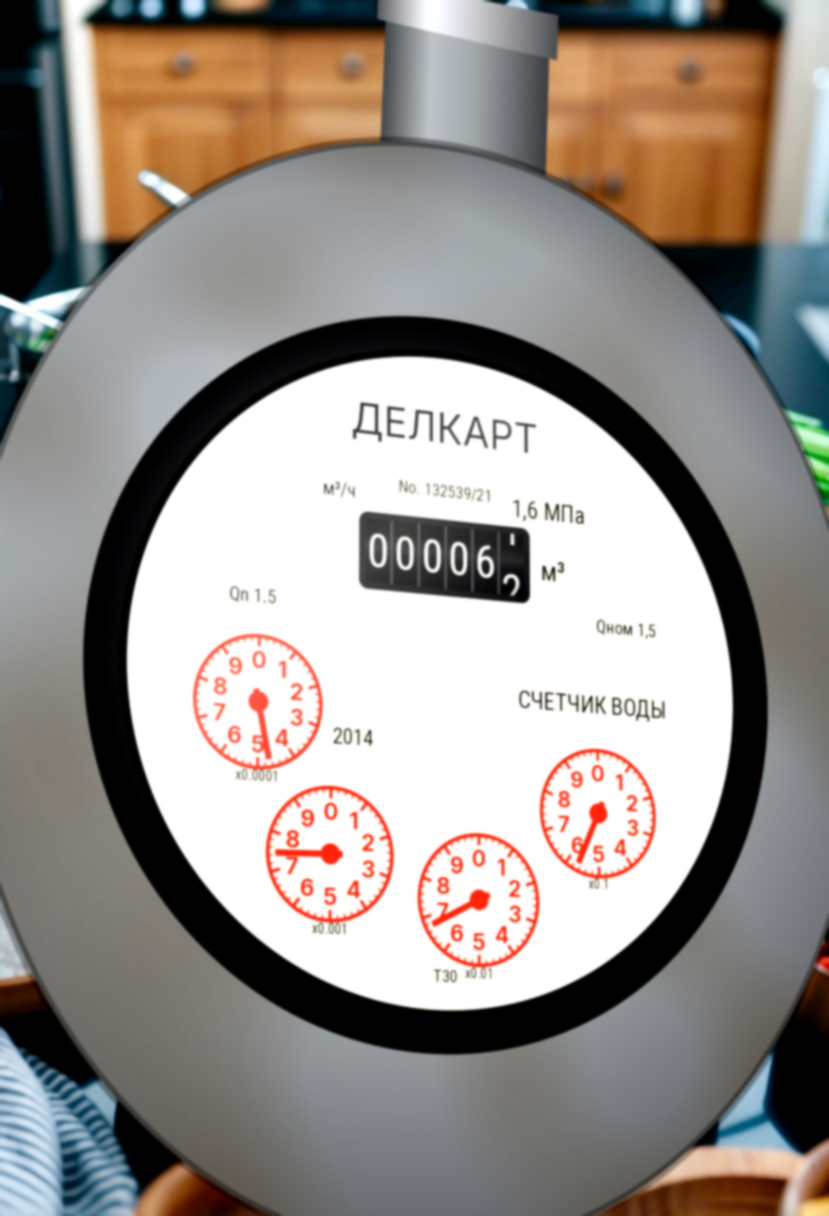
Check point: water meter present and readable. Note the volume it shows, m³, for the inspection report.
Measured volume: 61.5674 m³
